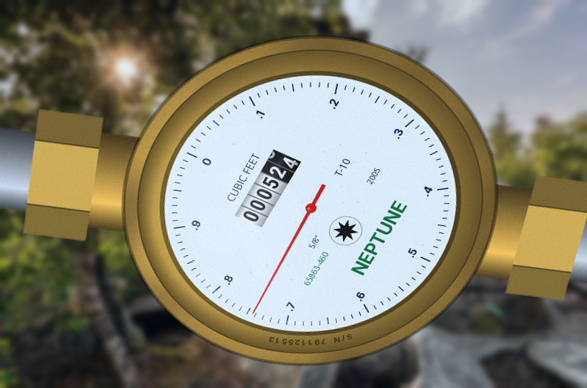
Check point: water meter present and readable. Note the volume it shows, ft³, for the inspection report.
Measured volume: 523.74 ft³
